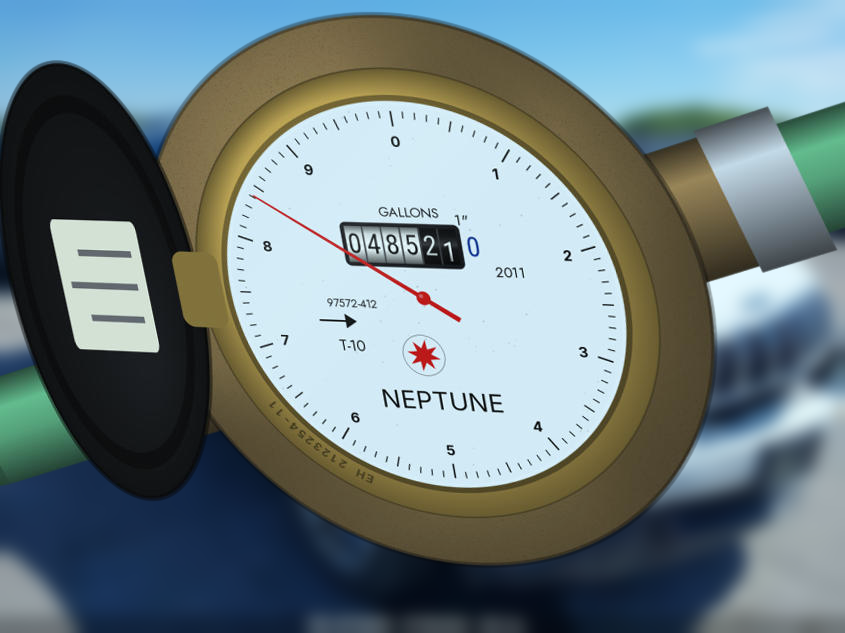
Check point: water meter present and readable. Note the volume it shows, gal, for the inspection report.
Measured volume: 485208.4 gal
